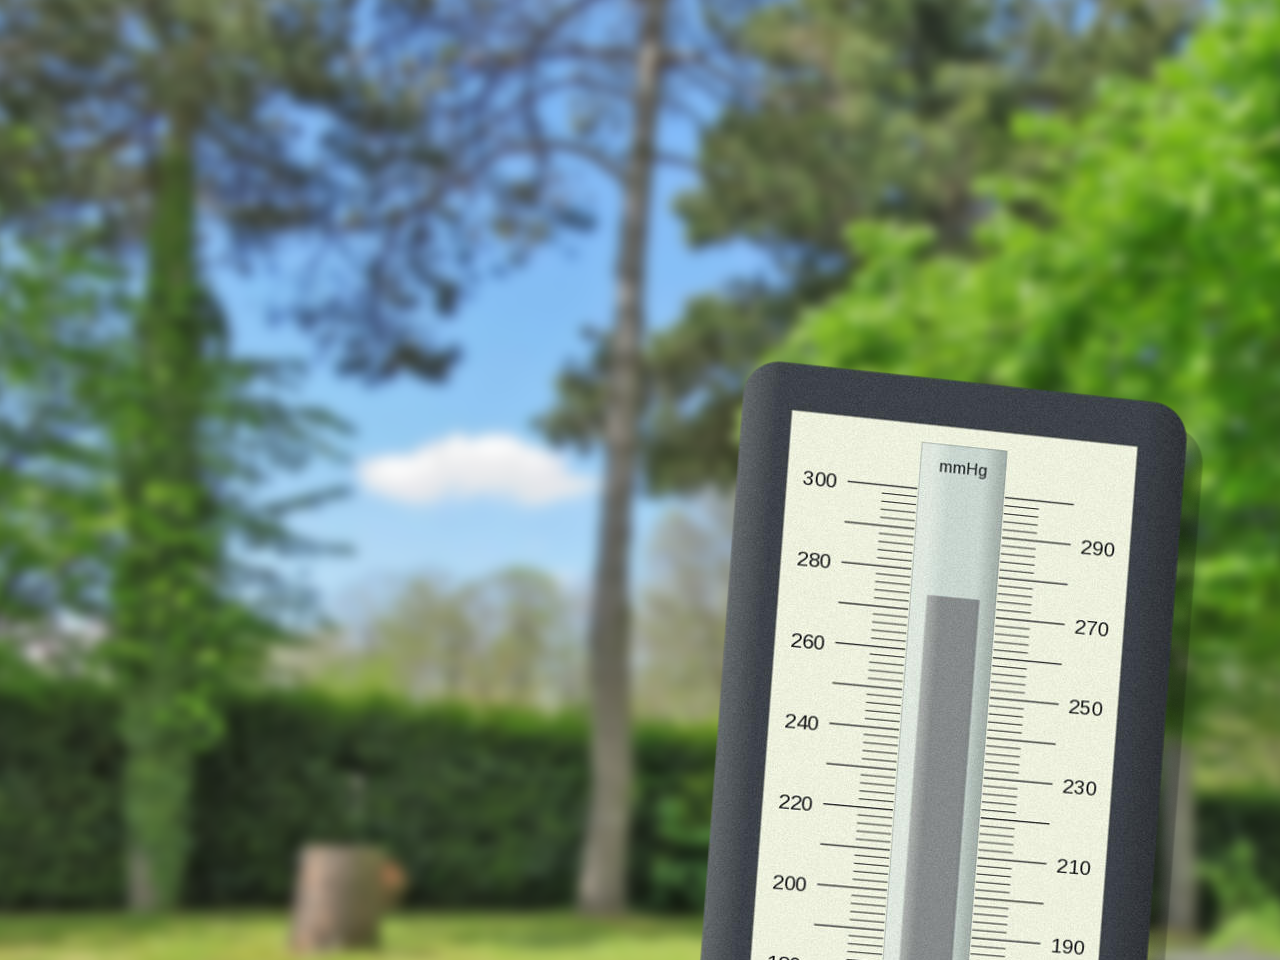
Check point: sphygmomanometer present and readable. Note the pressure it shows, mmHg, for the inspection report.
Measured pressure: 274 mmHg
